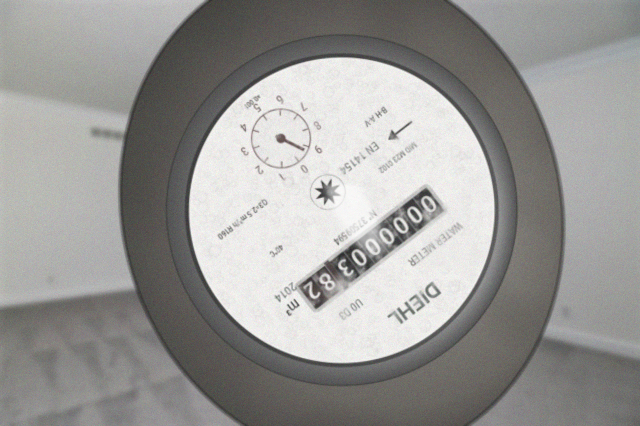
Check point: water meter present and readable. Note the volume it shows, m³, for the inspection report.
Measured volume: 3.819 m³
